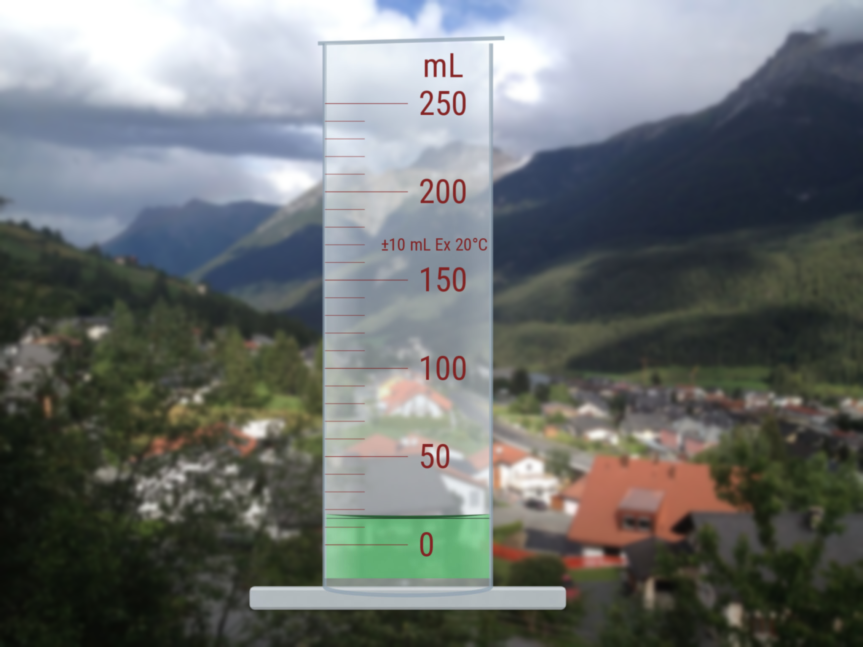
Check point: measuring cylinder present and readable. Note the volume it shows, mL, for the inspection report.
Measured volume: 15 mL
